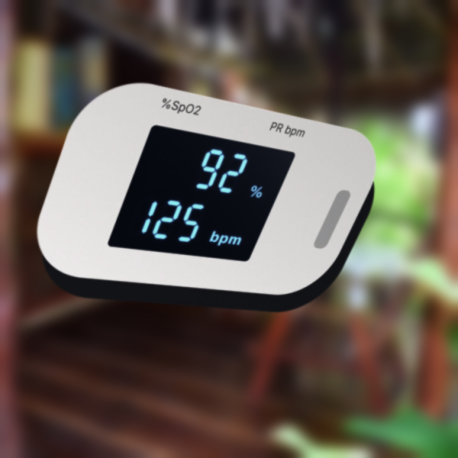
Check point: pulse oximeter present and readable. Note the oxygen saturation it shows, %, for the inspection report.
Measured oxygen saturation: 92 %
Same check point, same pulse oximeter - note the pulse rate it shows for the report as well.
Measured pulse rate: 125 bpm
